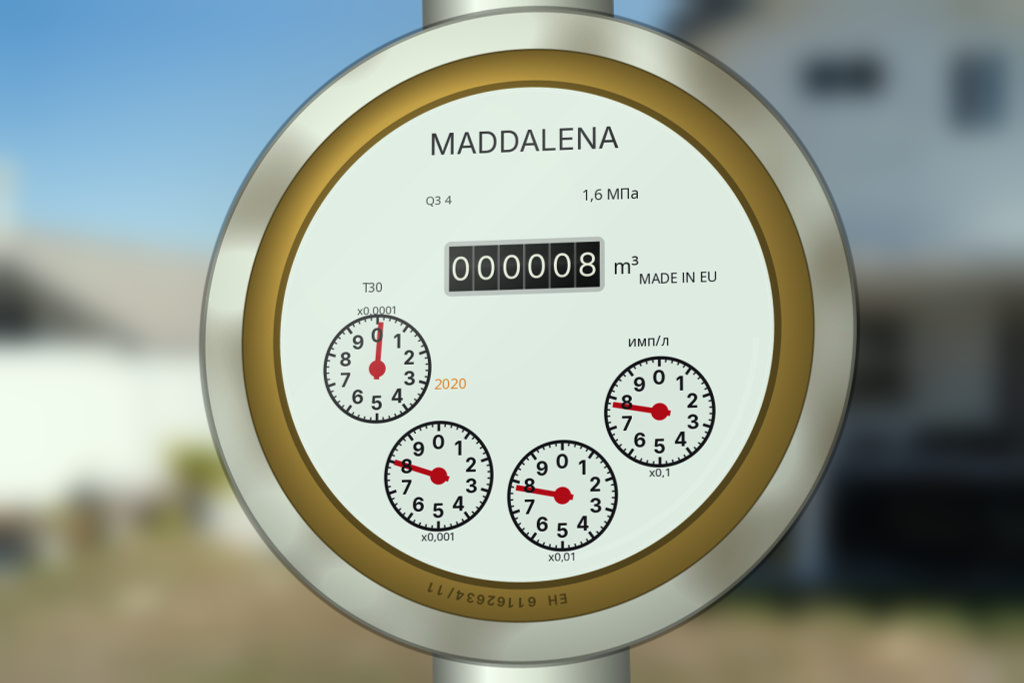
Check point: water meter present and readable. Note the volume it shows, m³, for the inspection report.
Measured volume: 8.7780 m³
